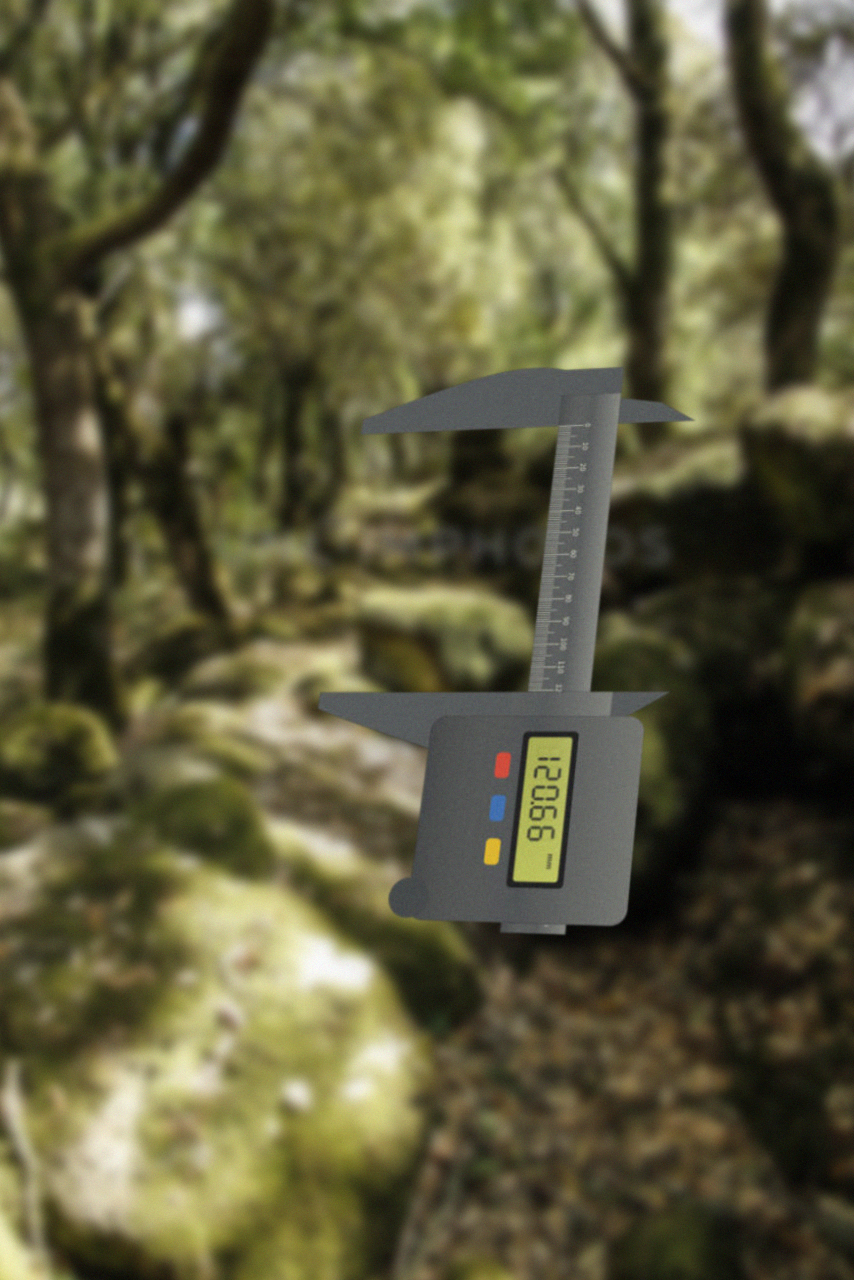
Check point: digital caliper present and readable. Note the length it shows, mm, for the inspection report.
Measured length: 120.66 mm
